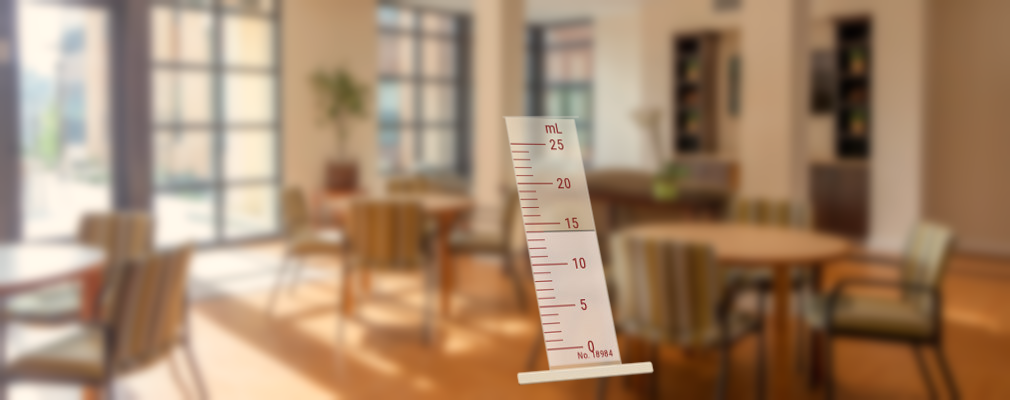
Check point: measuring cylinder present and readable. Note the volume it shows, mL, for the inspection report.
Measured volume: 14 mL
